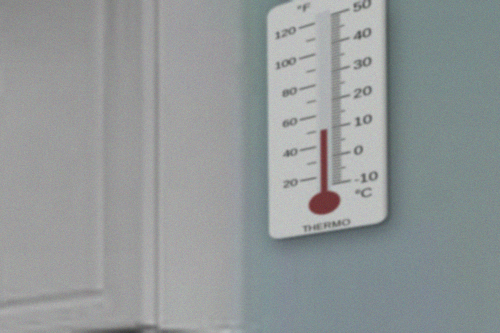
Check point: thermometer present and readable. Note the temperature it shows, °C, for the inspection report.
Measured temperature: 10 °C
